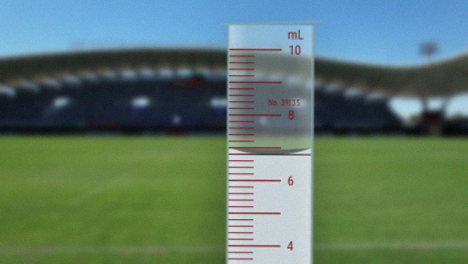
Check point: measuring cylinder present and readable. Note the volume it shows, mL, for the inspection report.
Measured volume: 6.8 mL
